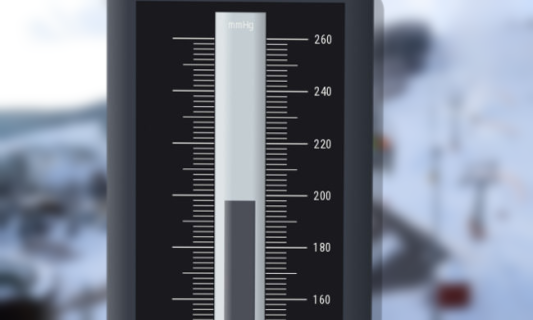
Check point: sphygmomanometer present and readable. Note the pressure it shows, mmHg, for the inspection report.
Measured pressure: 198 mmHg
